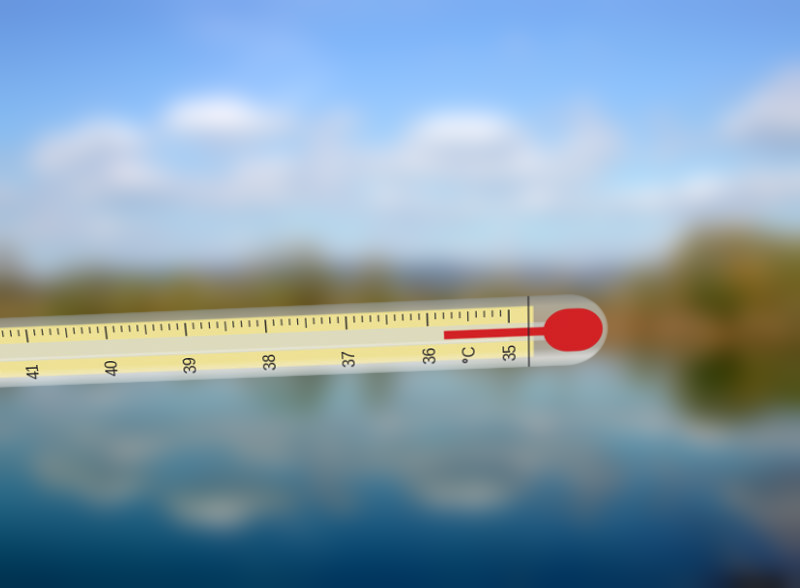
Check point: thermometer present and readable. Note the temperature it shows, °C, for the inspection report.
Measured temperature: 35.8 °C
